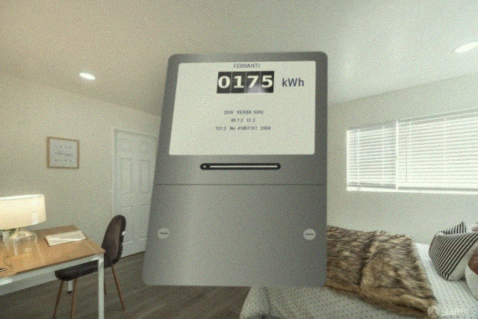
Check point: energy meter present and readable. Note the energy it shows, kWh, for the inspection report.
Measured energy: 175 kWh
